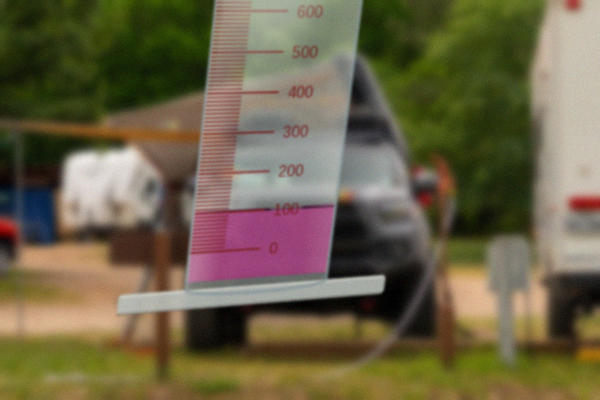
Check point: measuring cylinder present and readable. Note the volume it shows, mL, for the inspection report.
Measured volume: 100 mL
